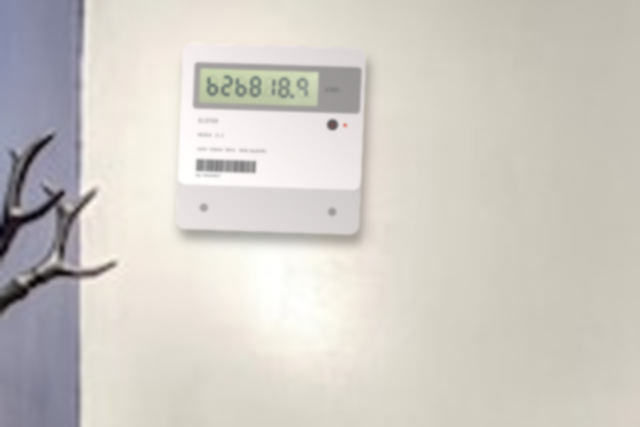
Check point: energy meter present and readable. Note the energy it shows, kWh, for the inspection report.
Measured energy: 626818.9 kWh
